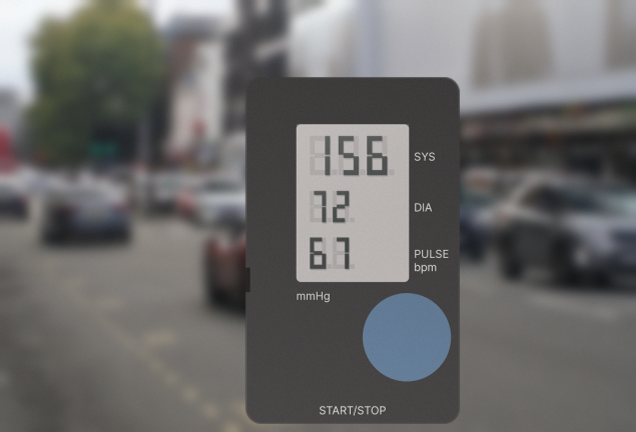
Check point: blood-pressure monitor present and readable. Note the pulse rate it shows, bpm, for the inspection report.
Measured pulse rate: 67 bpm
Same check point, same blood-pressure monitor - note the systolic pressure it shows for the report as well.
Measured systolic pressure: 156 mmHg
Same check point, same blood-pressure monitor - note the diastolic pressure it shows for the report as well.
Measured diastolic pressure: 72 mmHg
